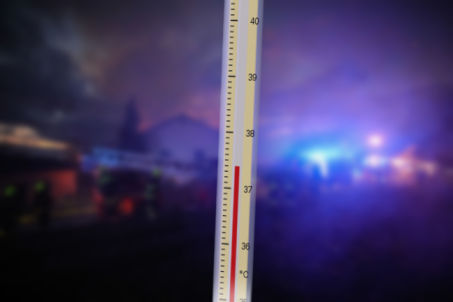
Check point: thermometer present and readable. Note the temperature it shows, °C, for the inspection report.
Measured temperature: 37.4 °C
